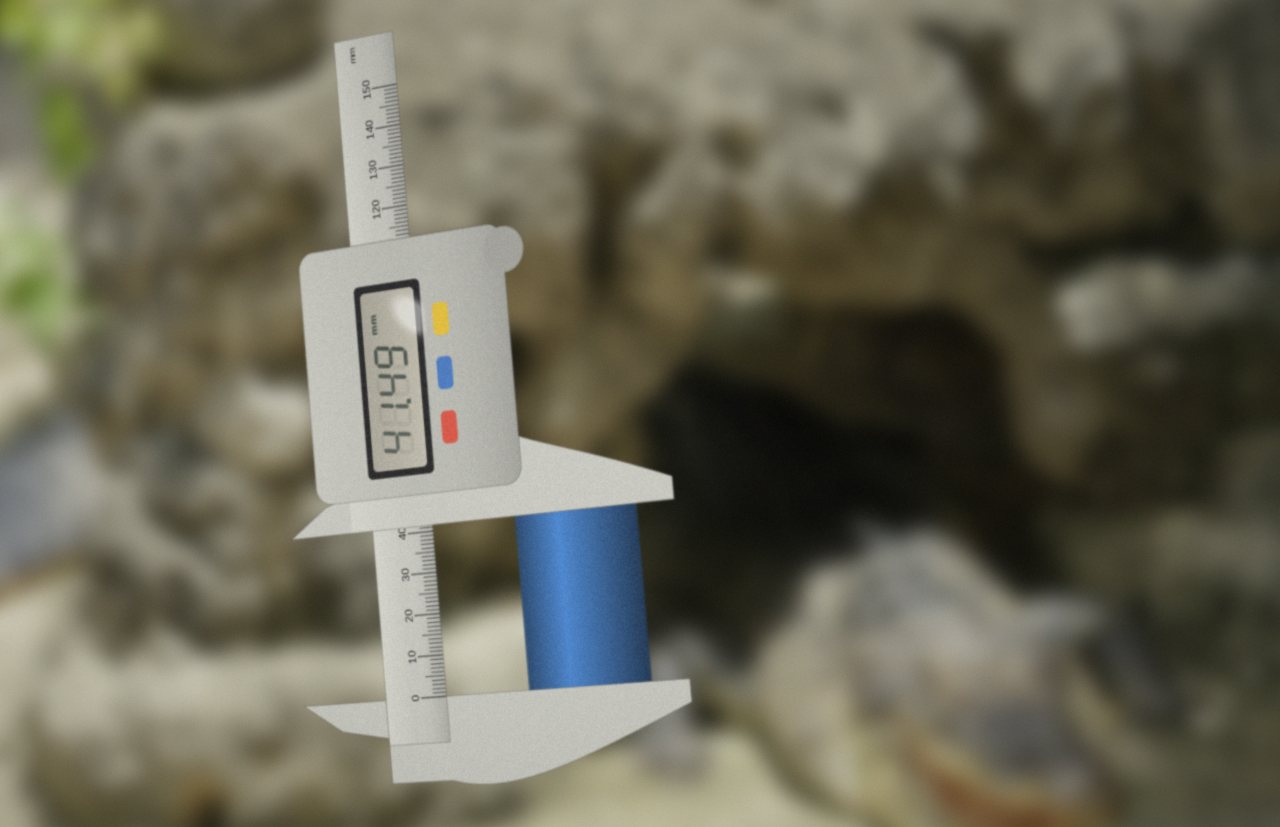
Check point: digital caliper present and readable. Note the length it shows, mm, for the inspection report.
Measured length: 41.49 mm
